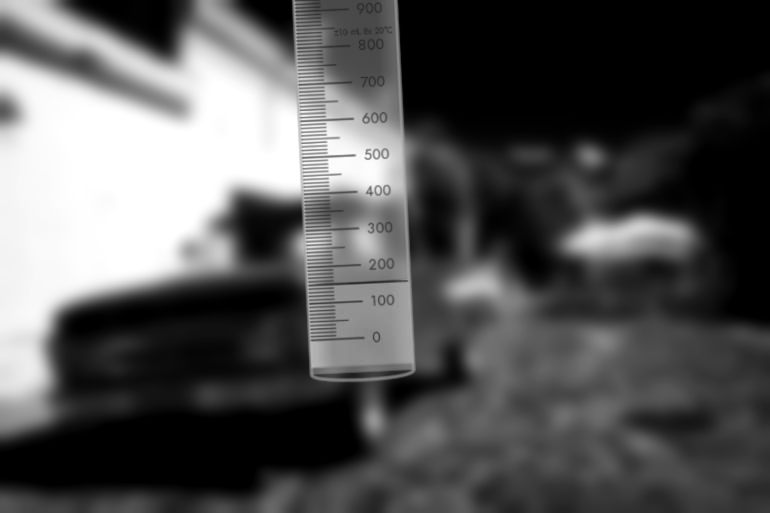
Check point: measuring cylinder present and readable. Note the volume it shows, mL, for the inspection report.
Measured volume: 150 mL
